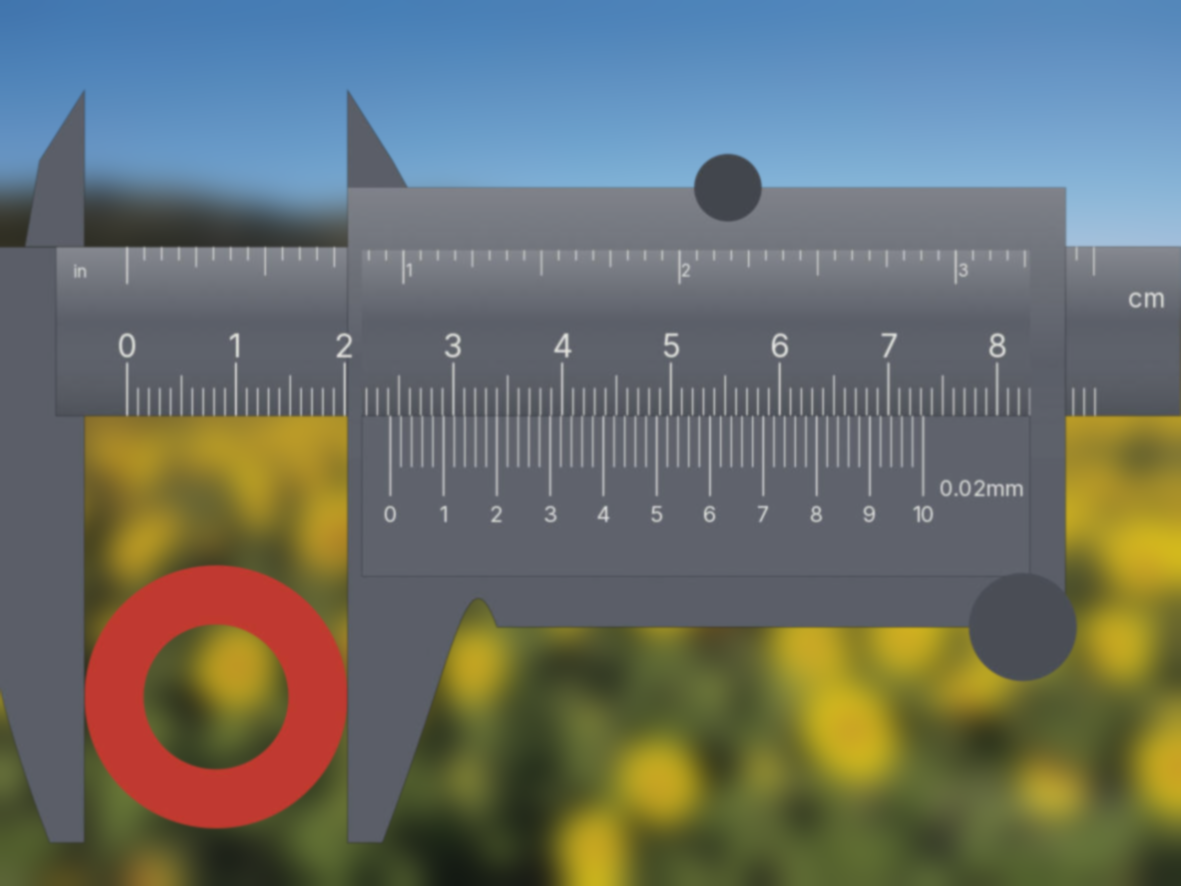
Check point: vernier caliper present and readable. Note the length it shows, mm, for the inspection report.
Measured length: 24.2 mm
